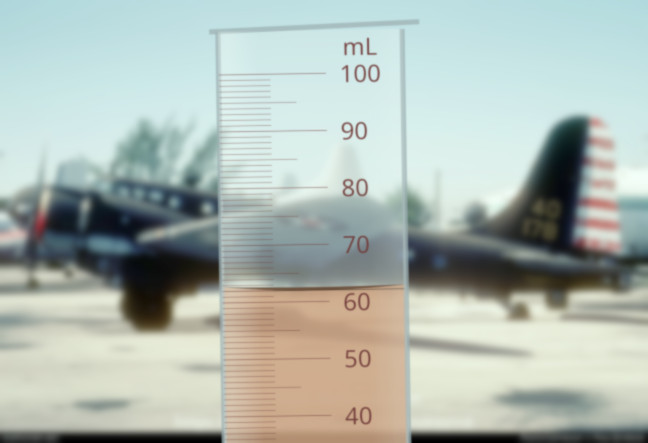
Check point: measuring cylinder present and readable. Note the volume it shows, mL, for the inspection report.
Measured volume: 62 mL
